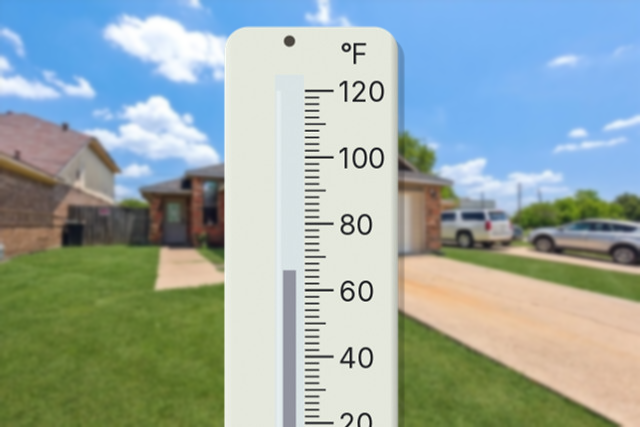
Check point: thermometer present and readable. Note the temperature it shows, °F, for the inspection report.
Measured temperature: 66 °F
